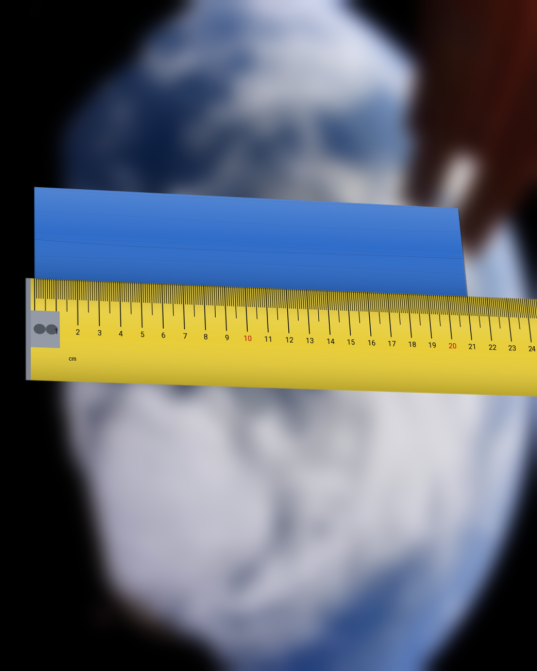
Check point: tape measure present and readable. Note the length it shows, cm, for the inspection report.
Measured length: 21 cm
